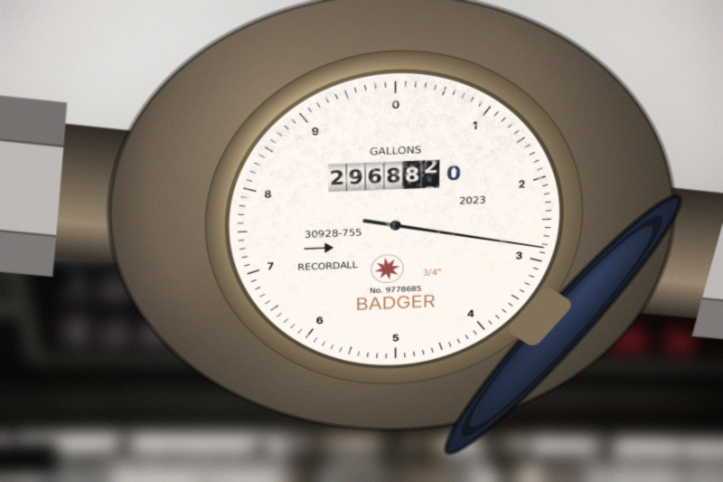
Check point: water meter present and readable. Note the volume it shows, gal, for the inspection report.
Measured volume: 2968822.8 gal
